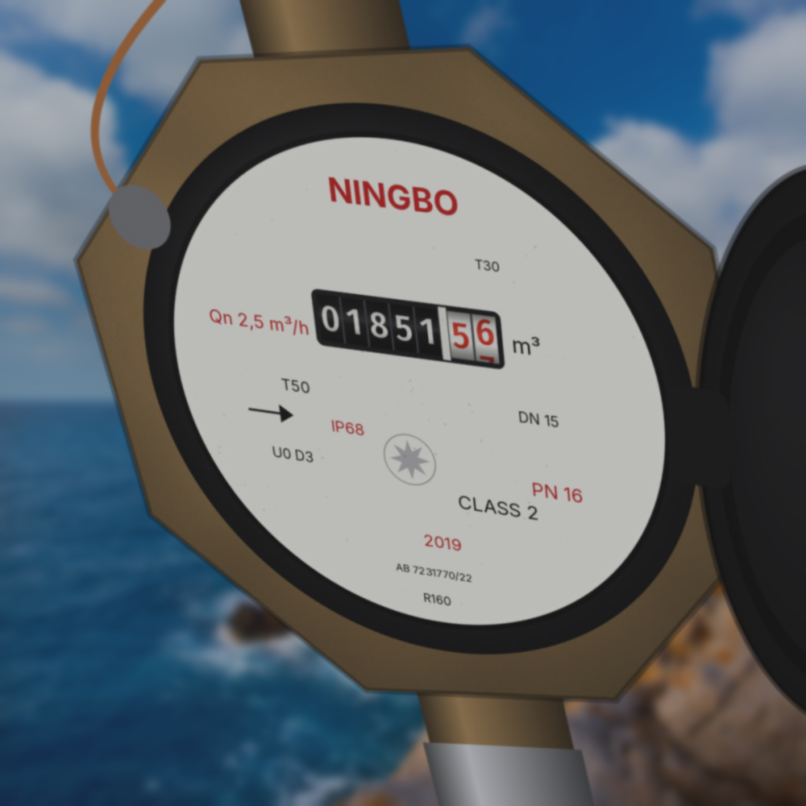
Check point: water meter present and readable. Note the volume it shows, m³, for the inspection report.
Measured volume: 1851.56 m³
